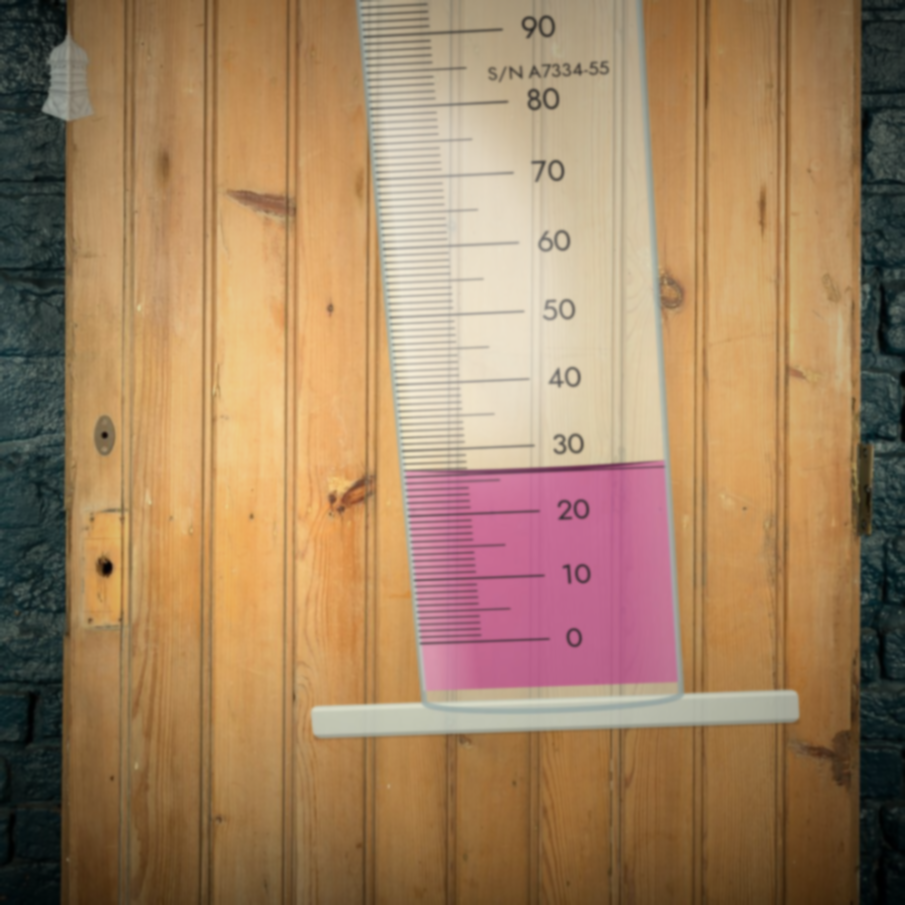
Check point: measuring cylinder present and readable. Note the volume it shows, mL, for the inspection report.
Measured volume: 26 mL
